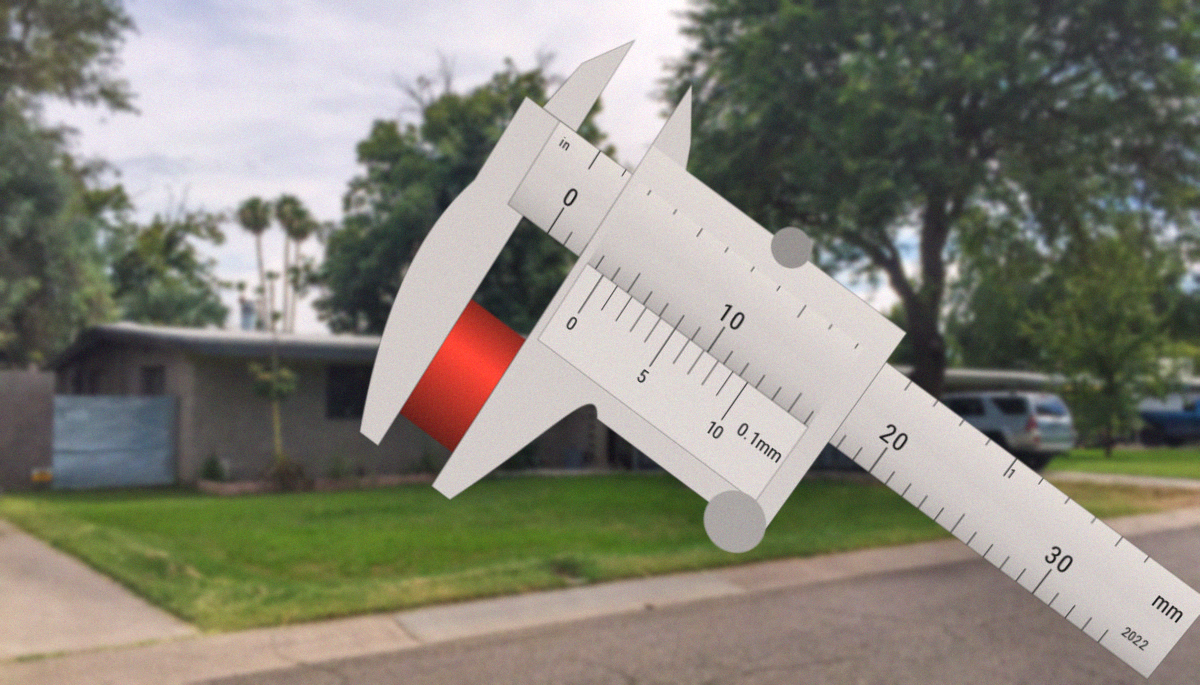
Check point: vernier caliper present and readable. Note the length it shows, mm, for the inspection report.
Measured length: 3.5 mm
